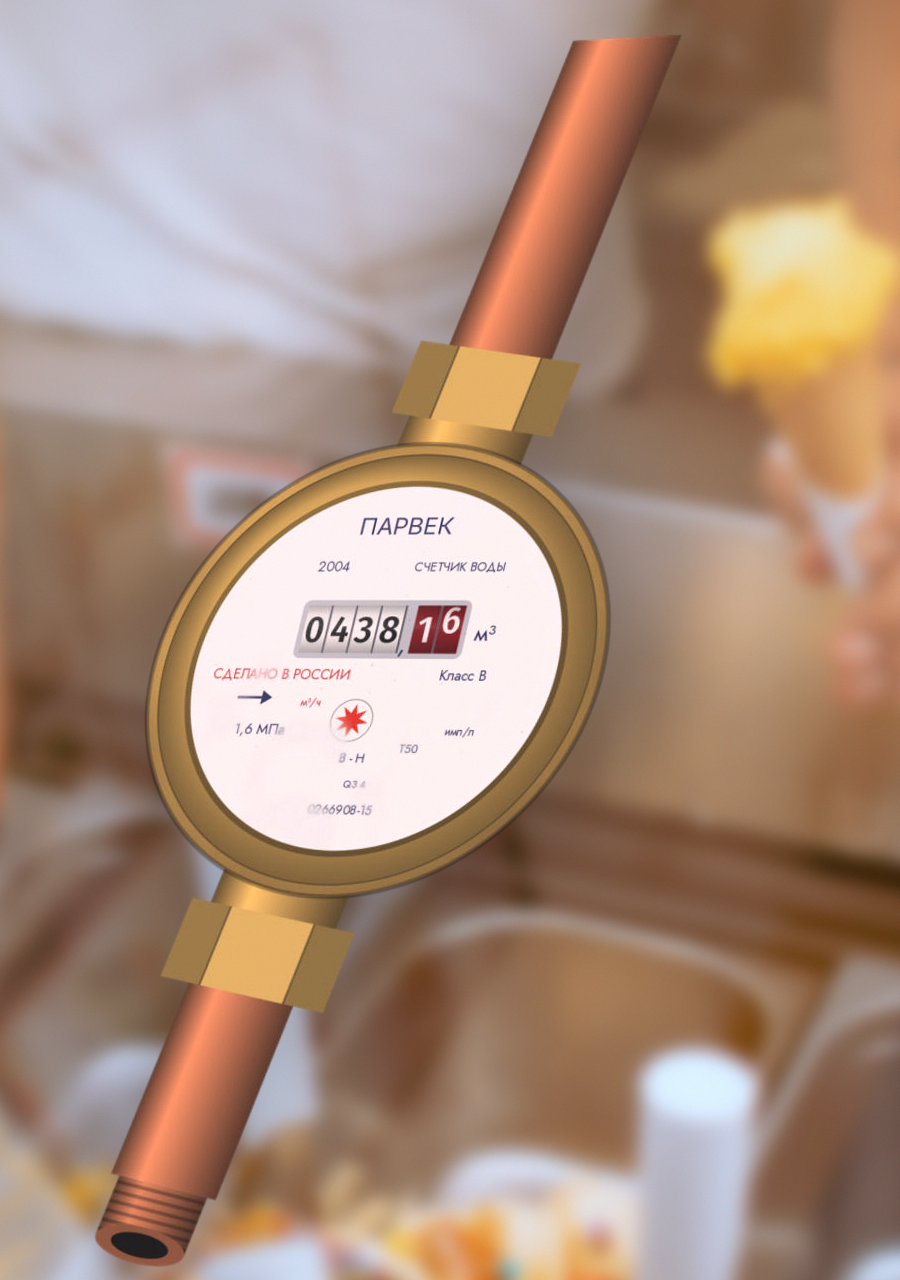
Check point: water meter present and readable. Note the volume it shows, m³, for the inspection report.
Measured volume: 438.16 m³
